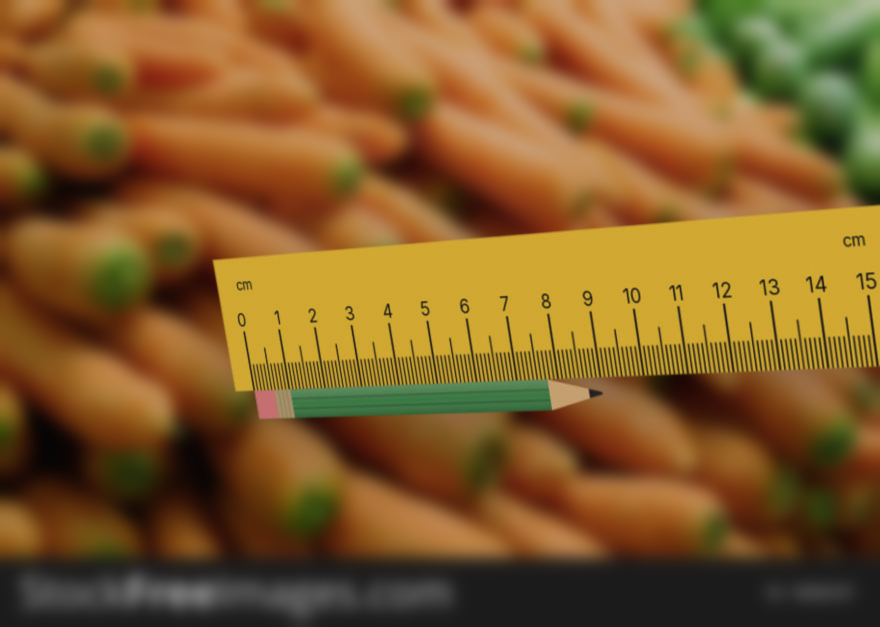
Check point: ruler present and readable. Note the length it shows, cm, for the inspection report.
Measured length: 9 cm
